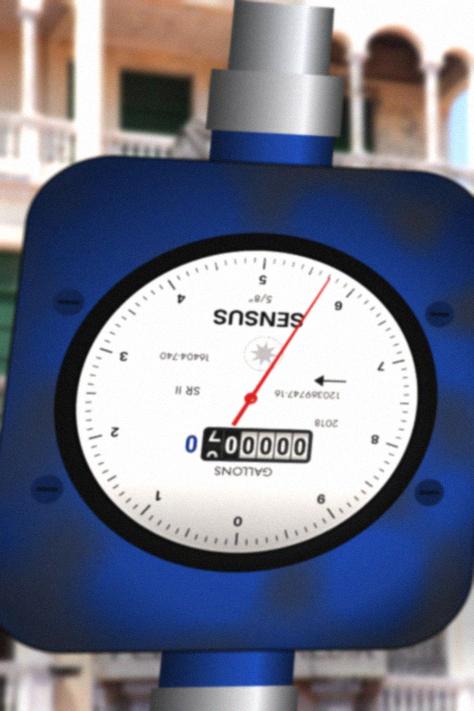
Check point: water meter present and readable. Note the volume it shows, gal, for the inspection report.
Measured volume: 65.7 gal
